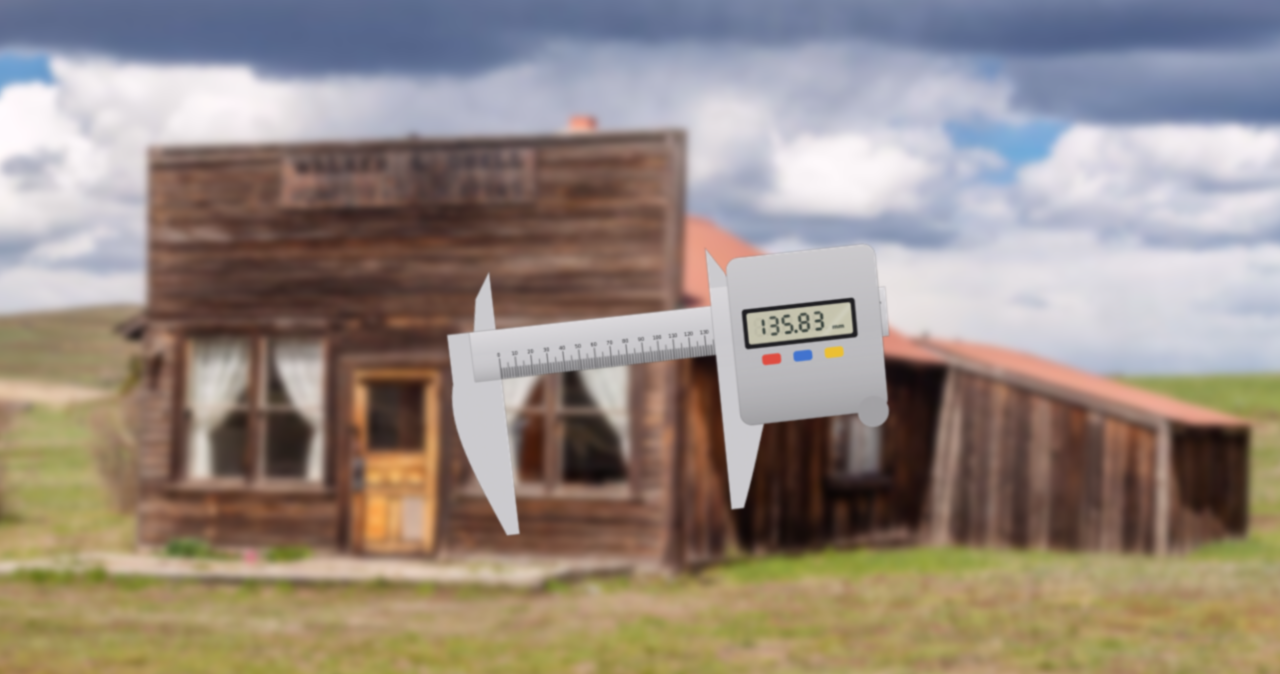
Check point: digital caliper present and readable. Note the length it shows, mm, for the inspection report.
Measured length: 135.83 mm
